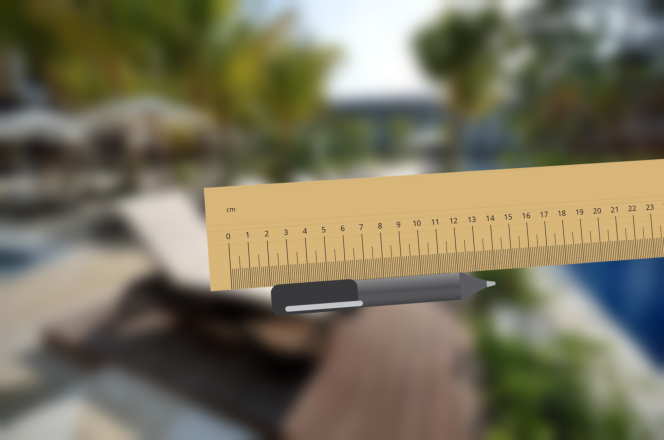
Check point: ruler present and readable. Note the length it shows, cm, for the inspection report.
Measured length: 12 cm
